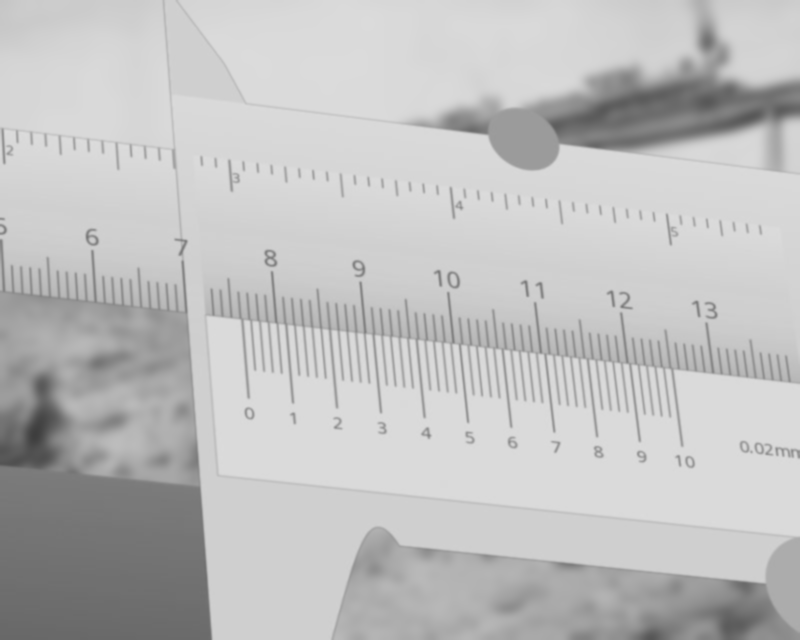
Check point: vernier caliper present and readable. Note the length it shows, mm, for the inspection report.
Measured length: 76.2 mm
